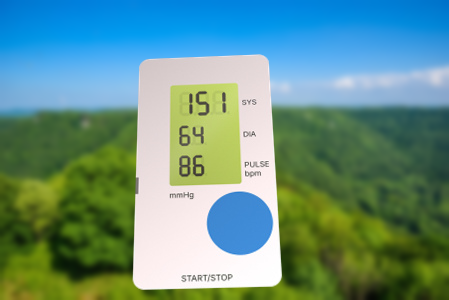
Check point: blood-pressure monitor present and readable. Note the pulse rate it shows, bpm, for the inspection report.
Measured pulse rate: 86 bpm
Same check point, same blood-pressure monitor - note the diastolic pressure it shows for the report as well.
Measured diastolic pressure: 64 mmHg
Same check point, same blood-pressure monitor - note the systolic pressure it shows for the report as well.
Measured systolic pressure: 151 mmHg
